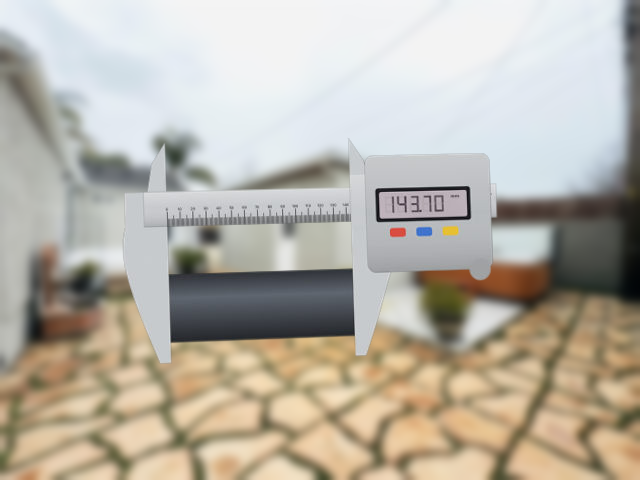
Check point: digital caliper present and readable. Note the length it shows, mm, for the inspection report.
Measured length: 143.70 mm
